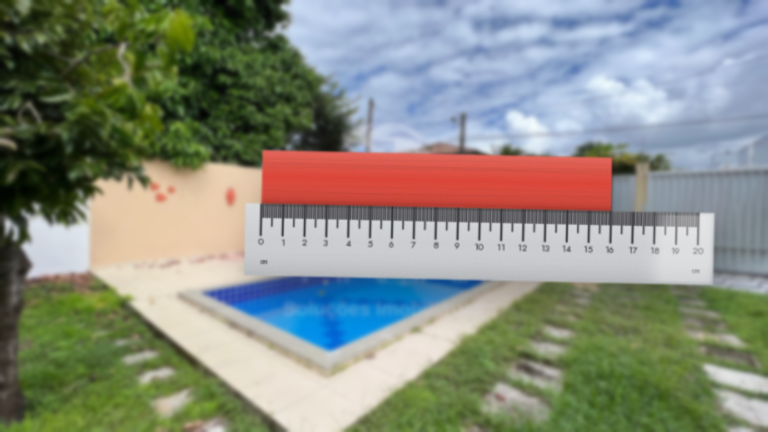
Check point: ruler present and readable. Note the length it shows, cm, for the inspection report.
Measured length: 16 cm
